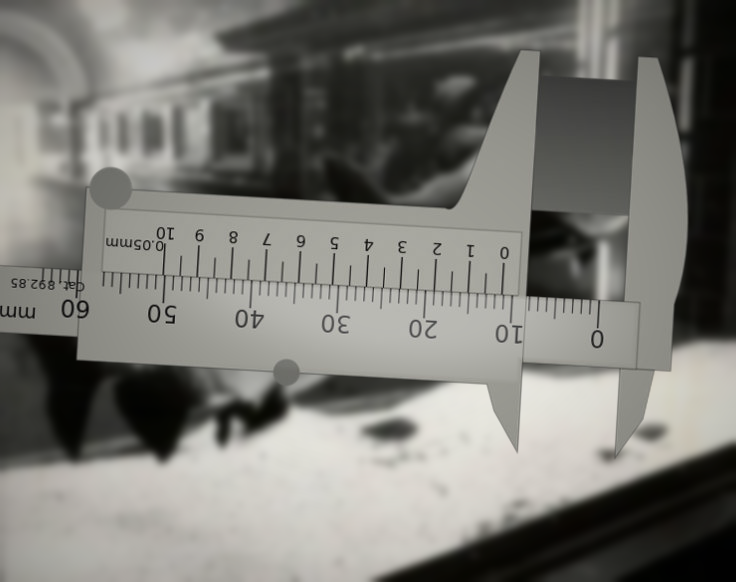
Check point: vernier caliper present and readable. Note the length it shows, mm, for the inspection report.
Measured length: 11.2 mm
